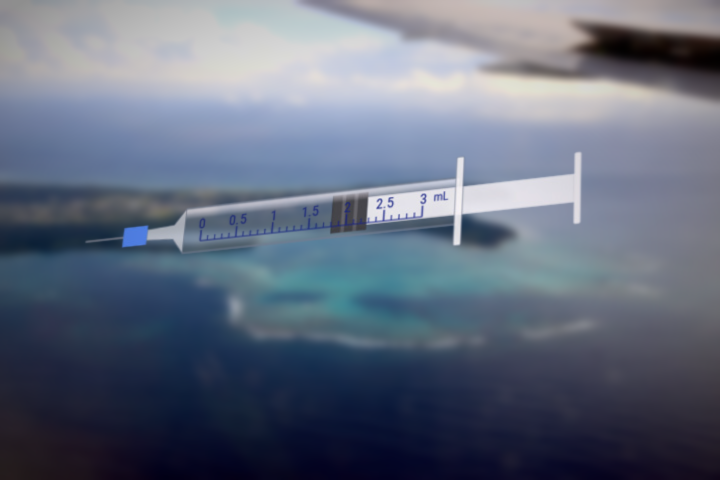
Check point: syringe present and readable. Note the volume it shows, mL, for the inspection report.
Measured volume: 1.8 mL
